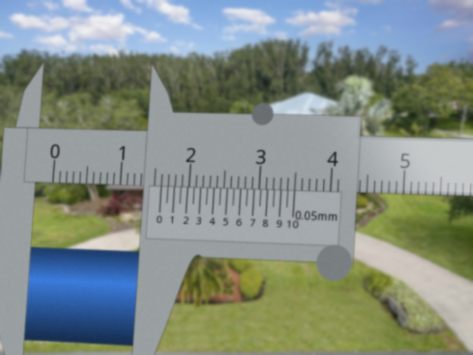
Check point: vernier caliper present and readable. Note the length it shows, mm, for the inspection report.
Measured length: 16.0 mm
